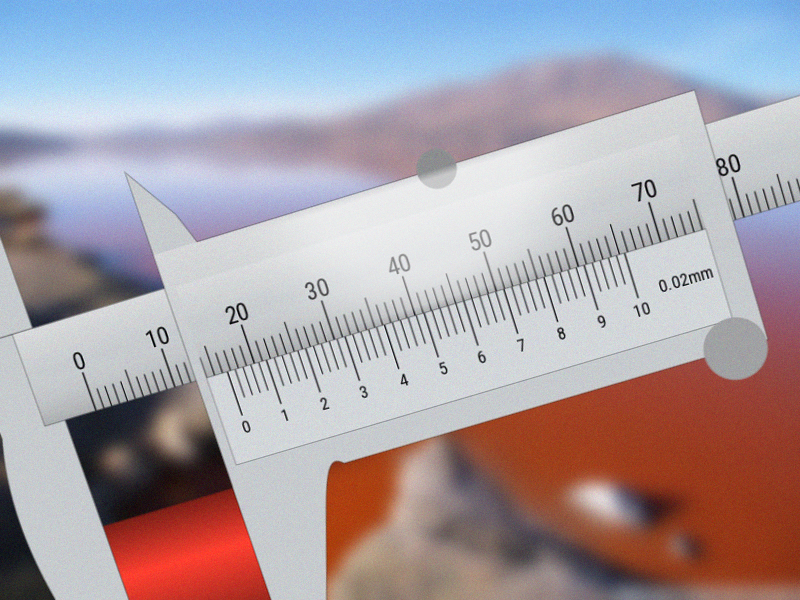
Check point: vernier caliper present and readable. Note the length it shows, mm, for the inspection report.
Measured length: 16.6 mm
